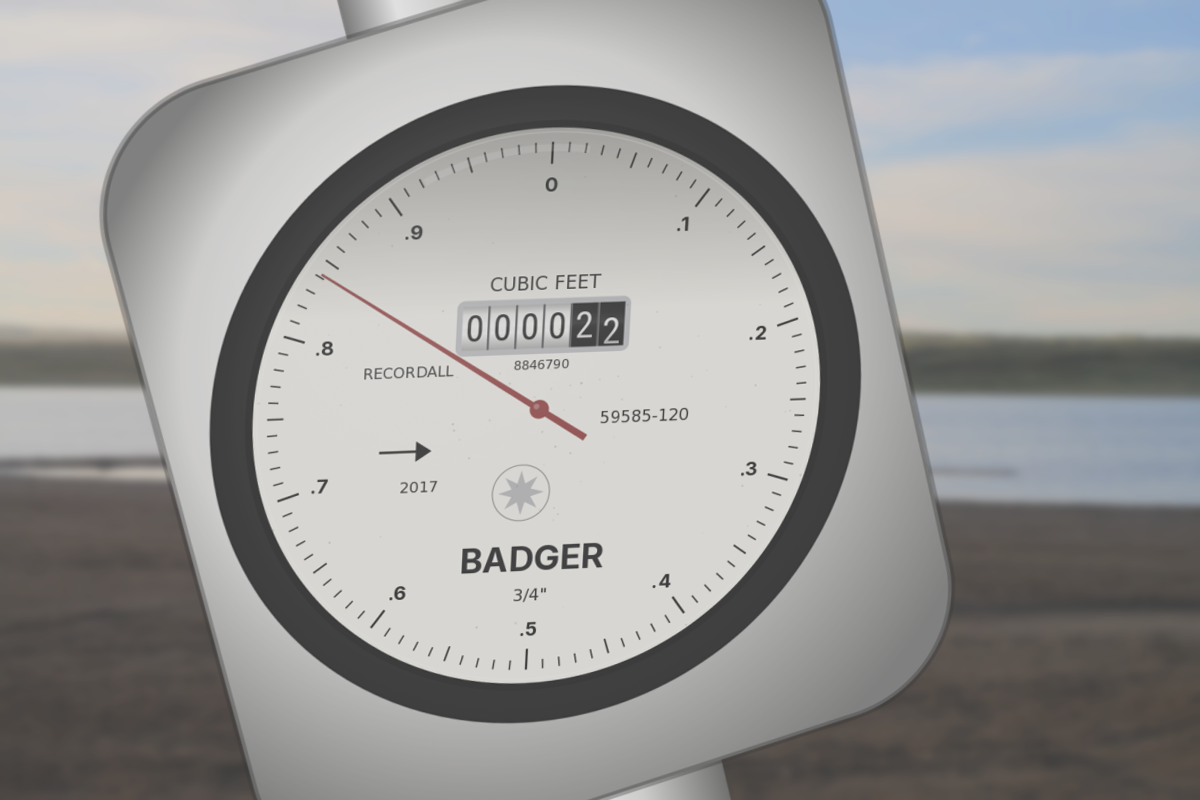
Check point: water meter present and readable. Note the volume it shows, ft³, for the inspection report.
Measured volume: 21.84 ft³
